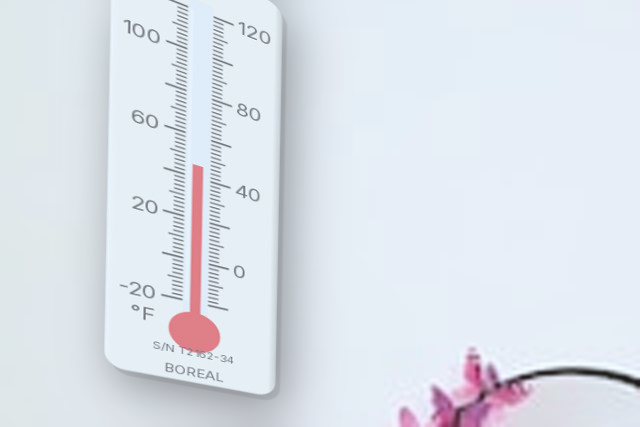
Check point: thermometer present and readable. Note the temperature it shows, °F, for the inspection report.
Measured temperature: 46 °F
